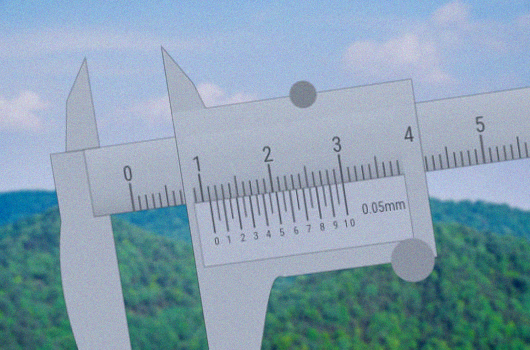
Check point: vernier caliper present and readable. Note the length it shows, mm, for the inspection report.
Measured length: 11.0 mm
